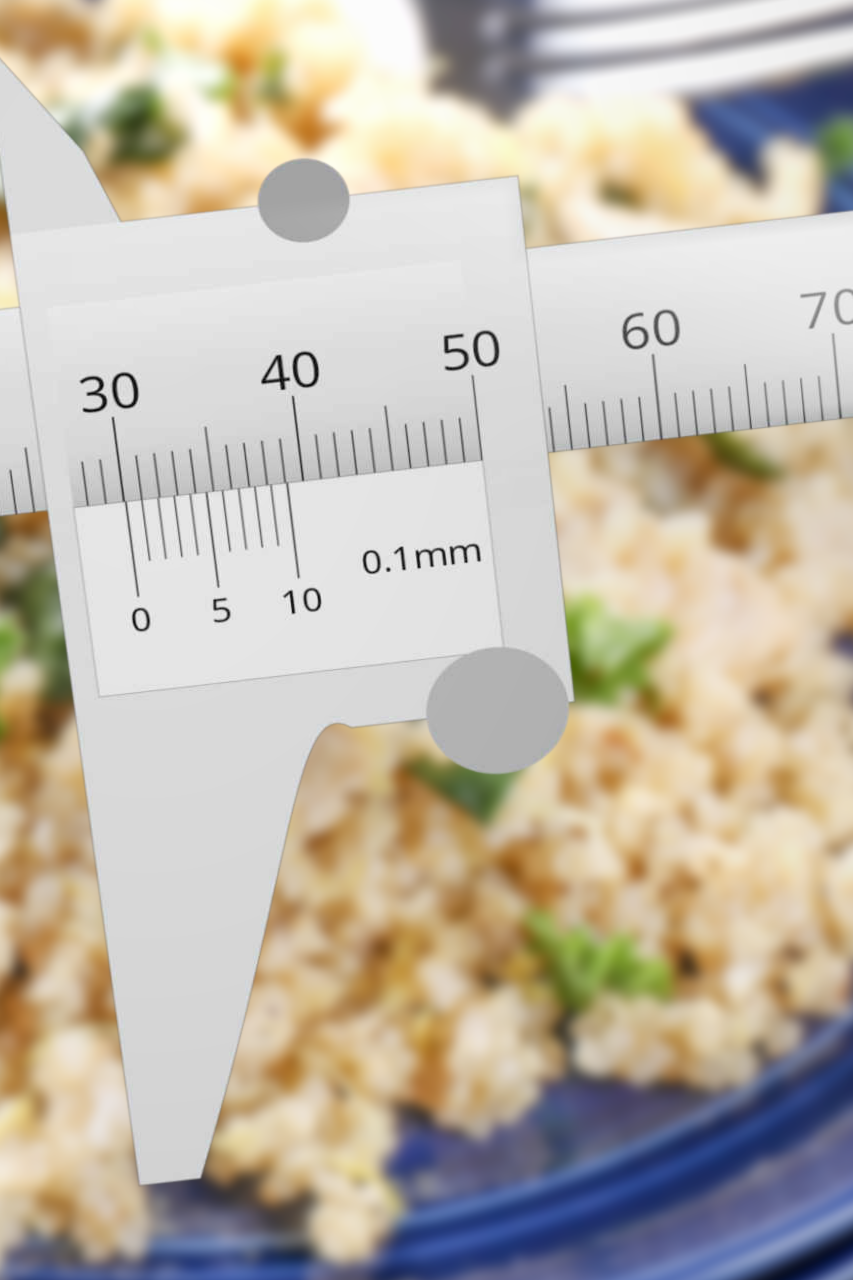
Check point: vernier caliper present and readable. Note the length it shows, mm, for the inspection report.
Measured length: 30.1 mm
